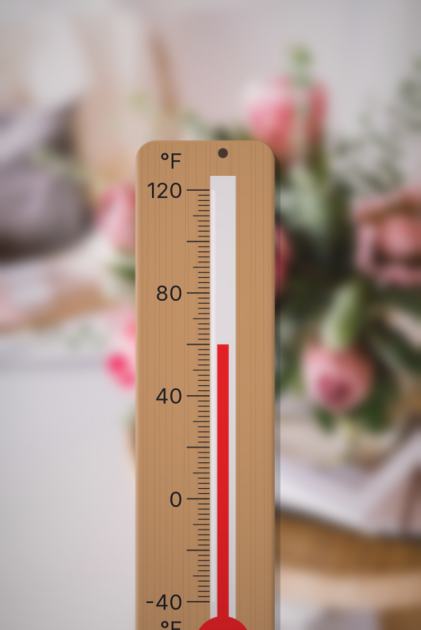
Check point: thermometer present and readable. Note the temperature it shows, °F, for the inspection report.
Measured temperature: 60 °F
